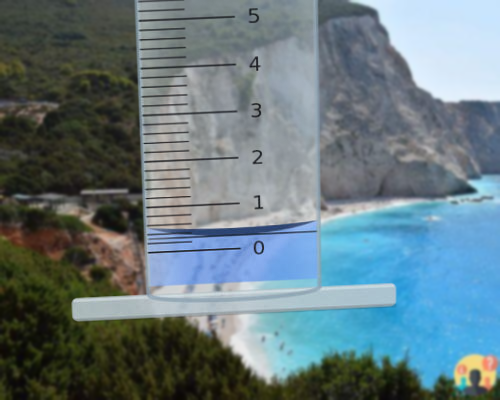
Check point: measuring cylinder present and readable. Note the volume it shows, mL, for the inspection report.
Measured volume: 0.3 mL
